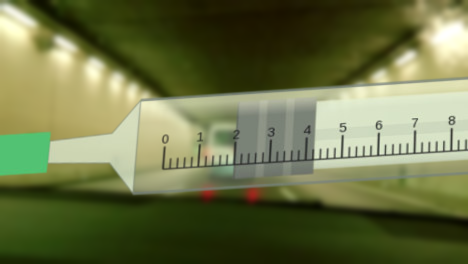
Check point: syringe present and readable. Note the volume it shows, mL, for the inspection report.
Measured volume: 2 mL
